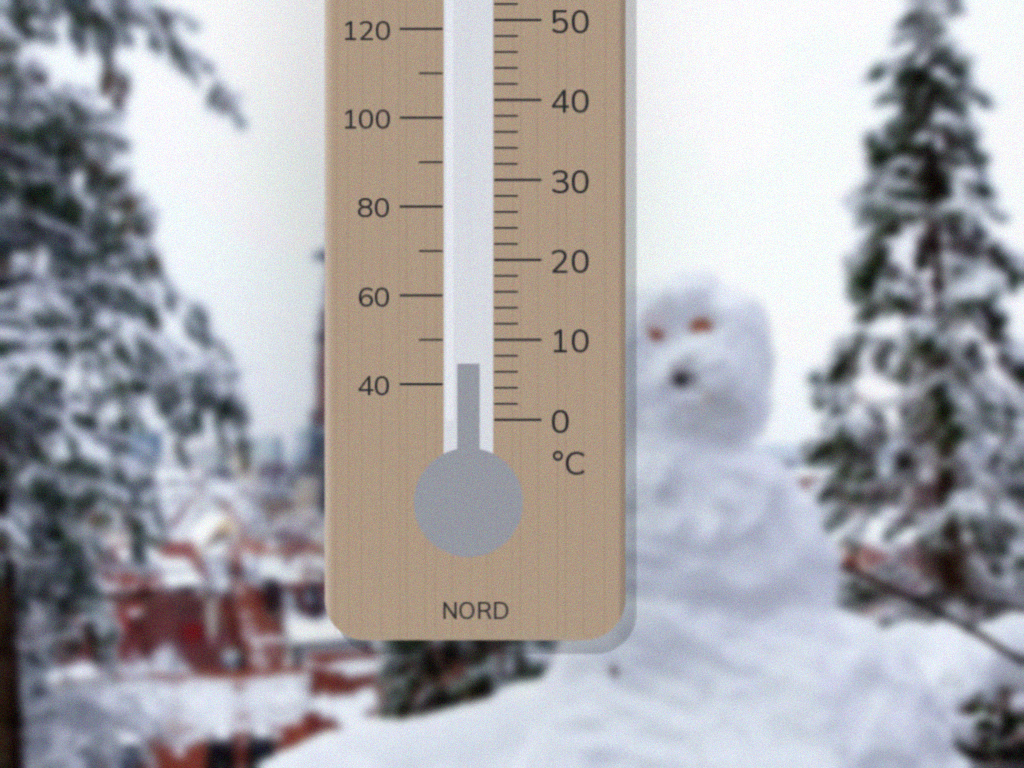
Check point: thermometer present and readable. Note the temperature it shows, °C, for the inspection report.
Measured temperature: 7 °C
